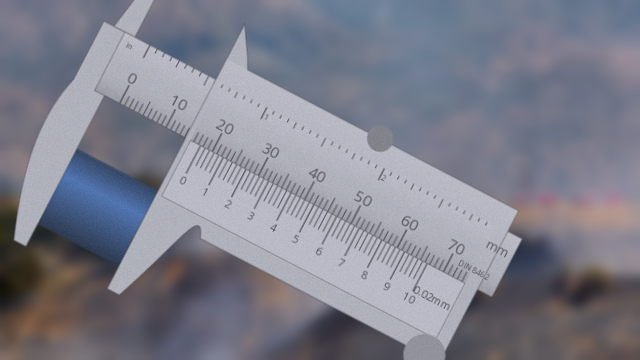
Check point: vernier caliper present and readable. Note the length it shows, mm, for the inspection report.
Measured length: 17.5 mm
